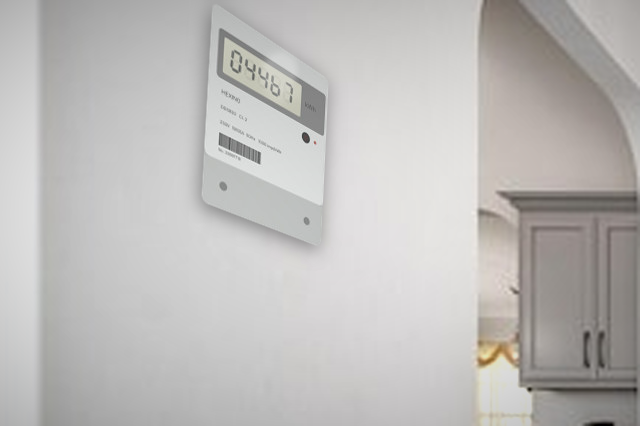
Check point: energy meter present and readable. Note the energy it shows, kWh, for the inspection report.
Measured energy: 4467 kWh
